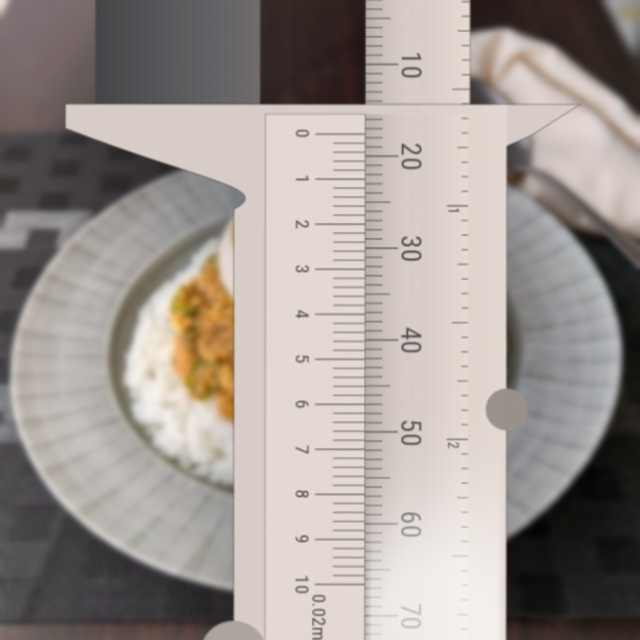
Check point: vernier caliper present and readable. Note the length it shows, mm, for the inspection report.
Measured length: 17.6 mm
